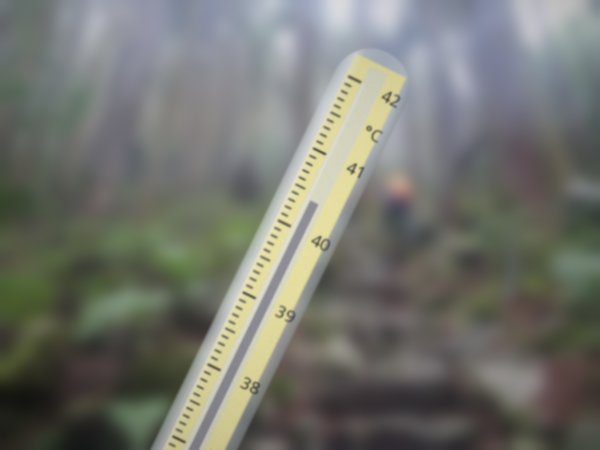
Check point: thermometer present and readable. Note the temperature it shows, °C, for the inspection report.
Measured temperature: 40.4 °C
